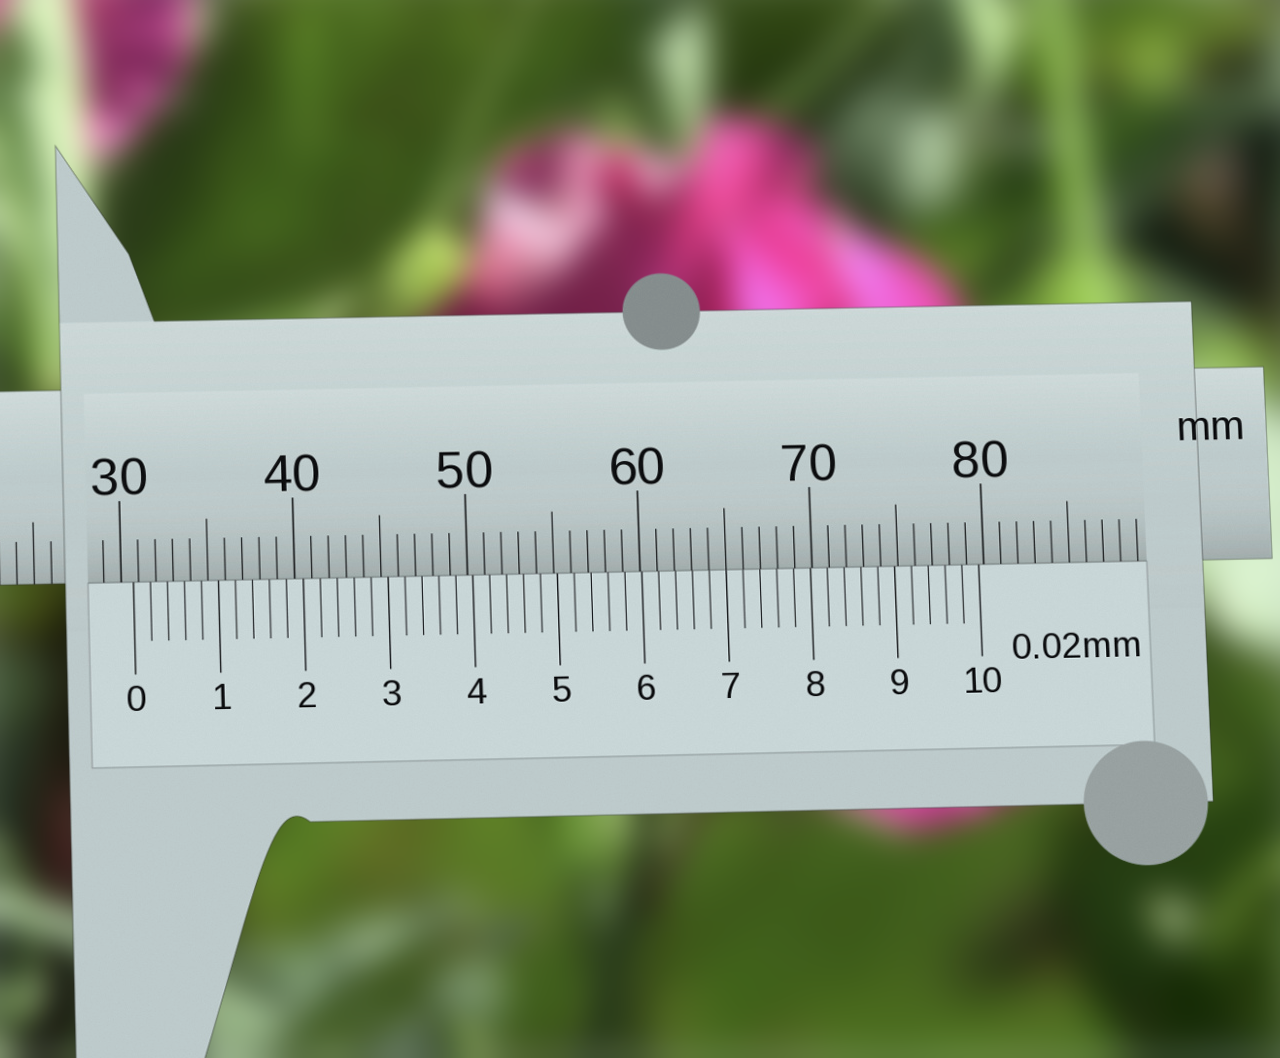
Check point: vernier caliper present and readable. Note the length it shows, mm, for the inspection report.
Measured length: 30.7 mm
